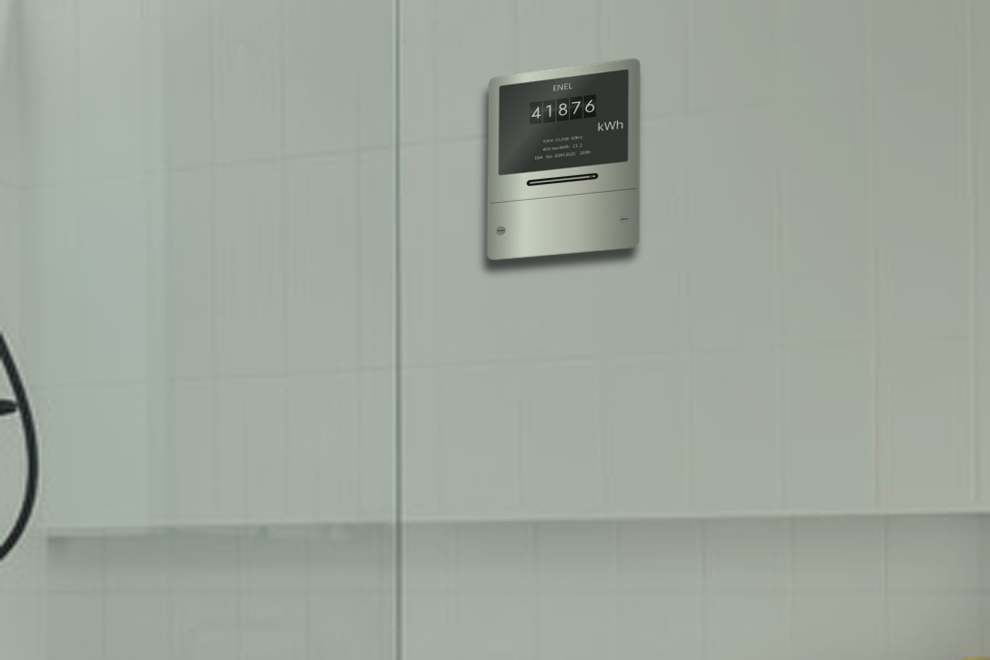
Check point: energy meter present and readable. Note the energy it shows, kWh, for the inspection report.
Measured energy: 41876 kWh
